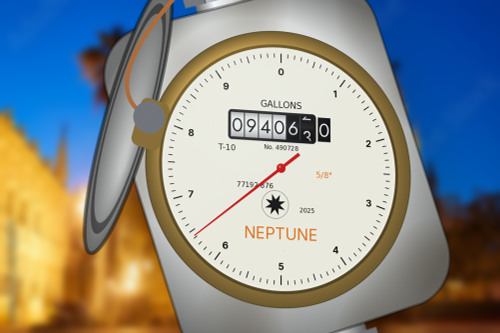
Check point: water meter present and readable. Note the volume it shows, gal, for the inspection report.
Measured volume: 940626.4 gal
